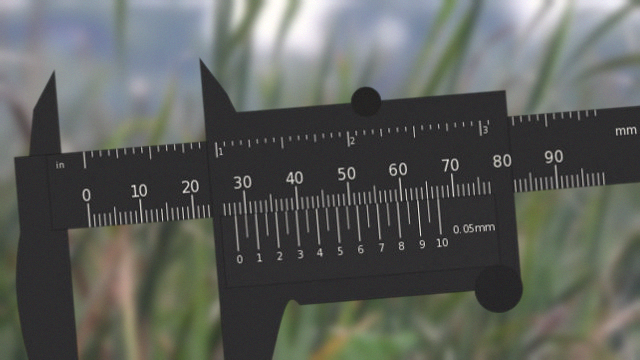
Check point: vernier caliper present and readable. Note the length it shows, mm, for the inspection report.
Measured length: 28.0 mm
